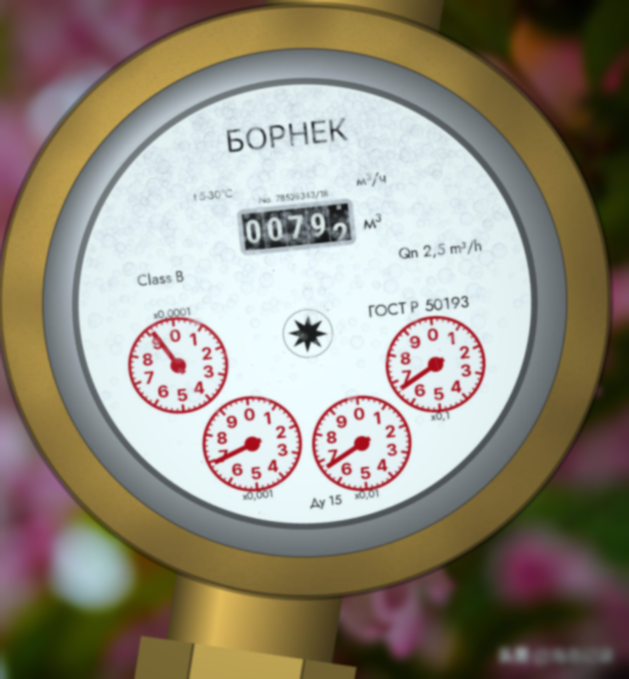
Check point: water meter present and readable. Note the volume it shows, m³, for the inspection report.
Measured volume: 791.6669 m³
